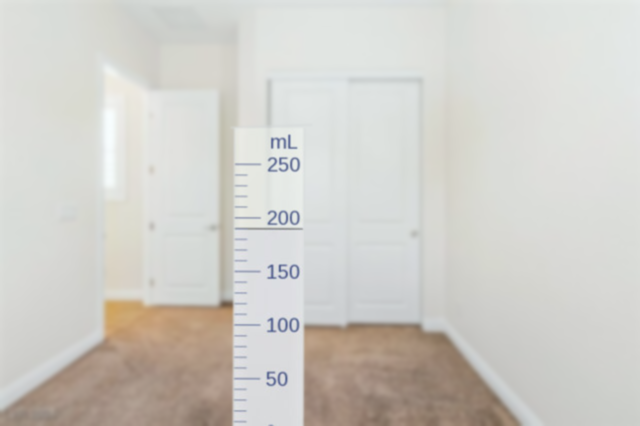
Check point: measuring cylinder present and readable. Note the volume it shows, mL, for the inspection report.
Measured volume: 190 mL
